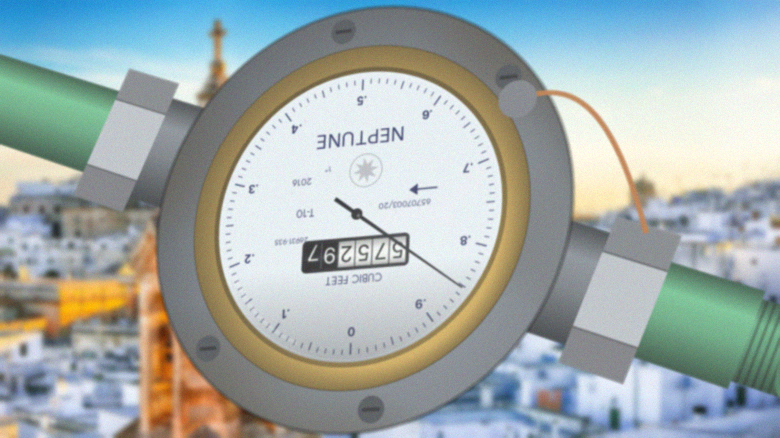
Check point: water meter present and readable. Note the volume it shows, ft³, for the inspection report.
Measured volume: 575296.85 ft³
